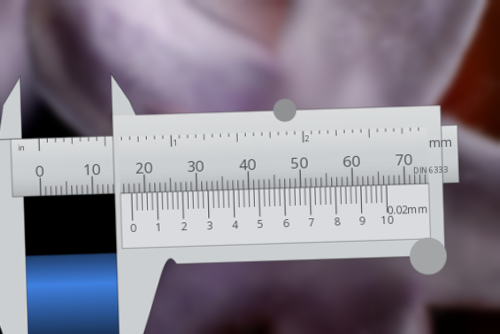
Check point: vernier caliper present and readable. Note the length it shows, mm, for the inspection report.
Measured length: 17.5 mm
